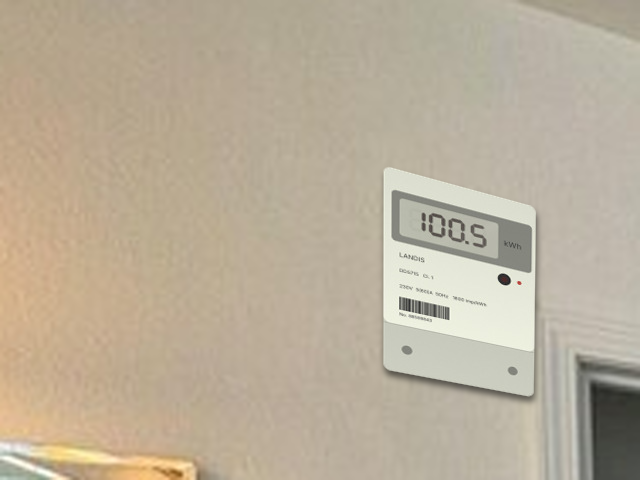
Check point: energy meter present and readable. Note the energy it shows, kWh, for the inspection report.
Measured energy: 100.5 kWh
